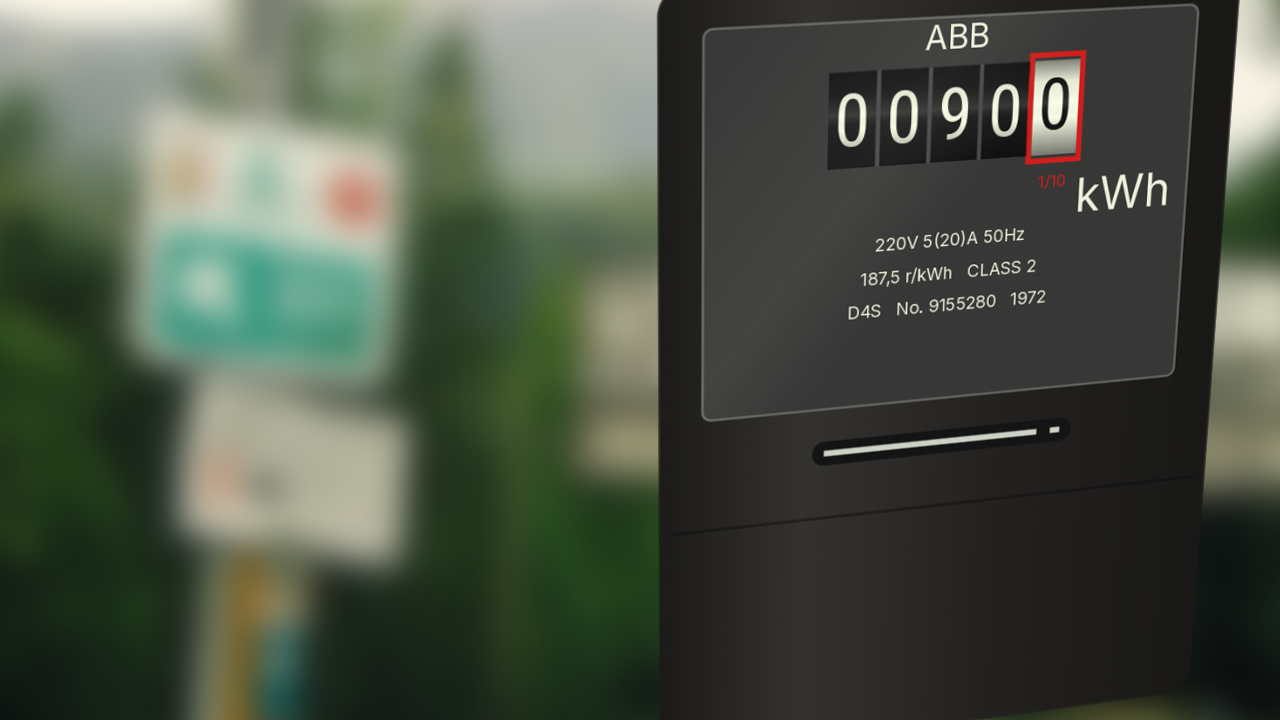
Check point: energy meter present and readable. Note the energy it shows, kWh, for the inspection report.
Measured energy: 90.0 kWh
